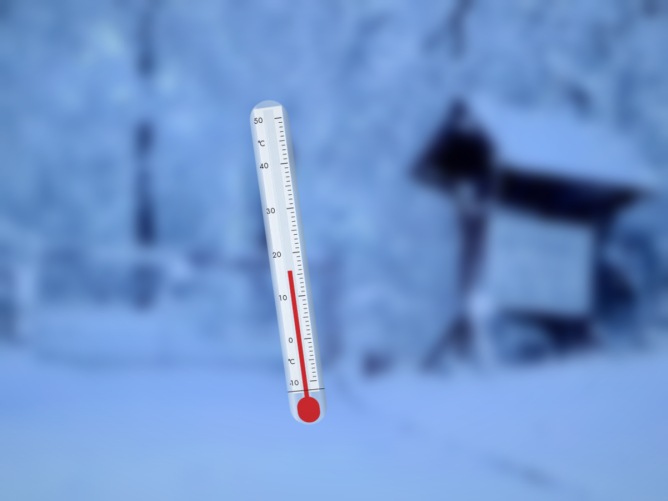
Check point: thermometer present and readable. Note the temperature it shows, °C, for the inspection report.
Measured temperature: 16 °C
